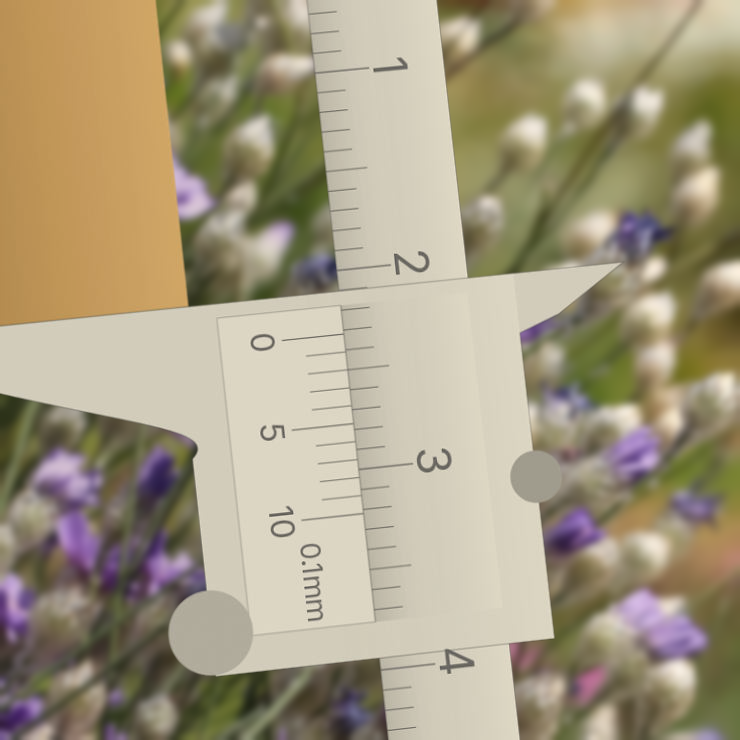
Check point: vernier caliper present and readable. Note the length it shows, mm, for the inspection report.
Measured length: 23.2 mm
